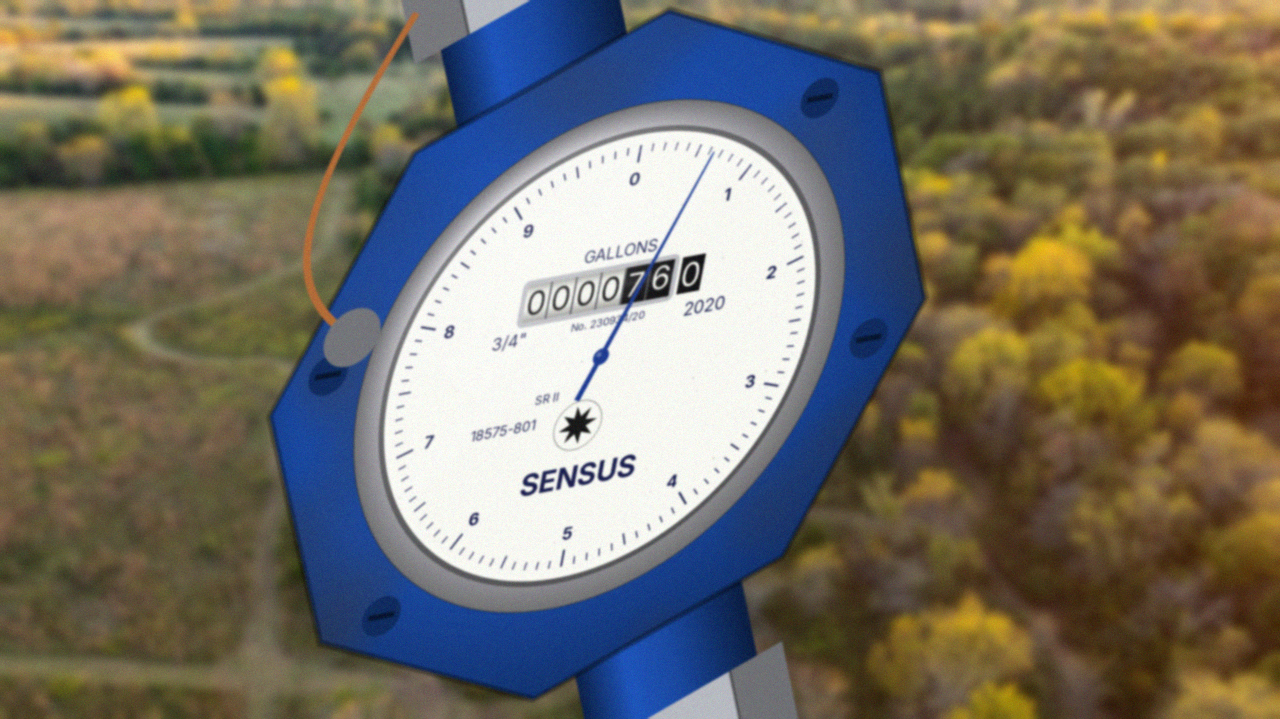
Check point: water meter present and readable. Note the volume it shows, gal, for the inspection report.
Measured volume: 760.6 gal
